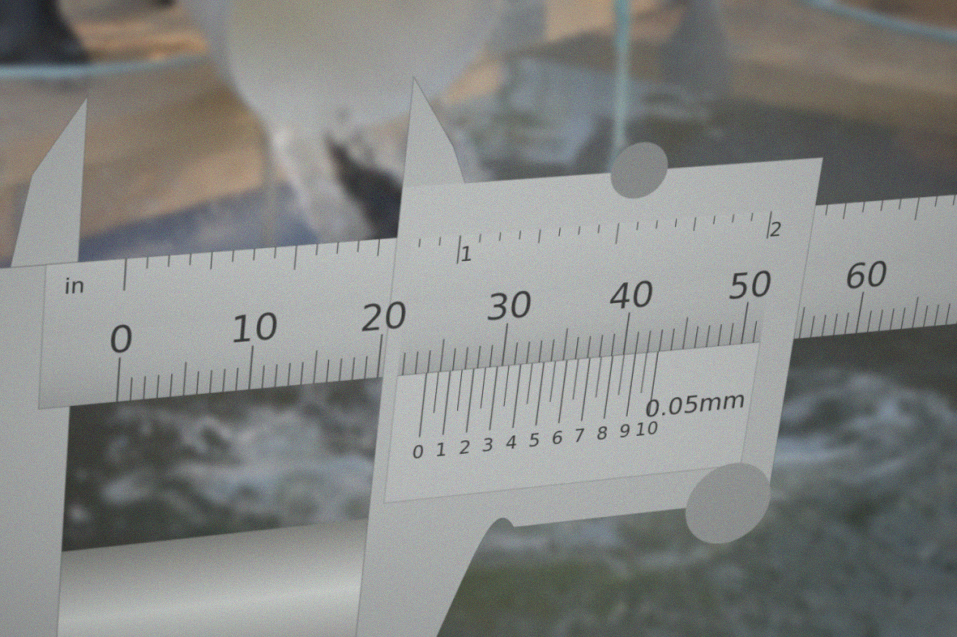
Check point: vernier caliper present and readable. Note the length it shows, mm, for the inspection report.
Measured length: 23.9 mm
